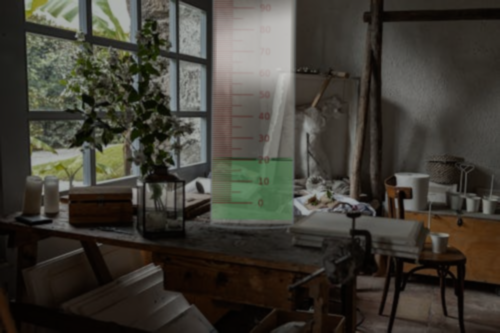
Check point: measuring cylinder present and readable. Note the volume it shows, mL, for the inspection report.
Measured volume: 20 mL
